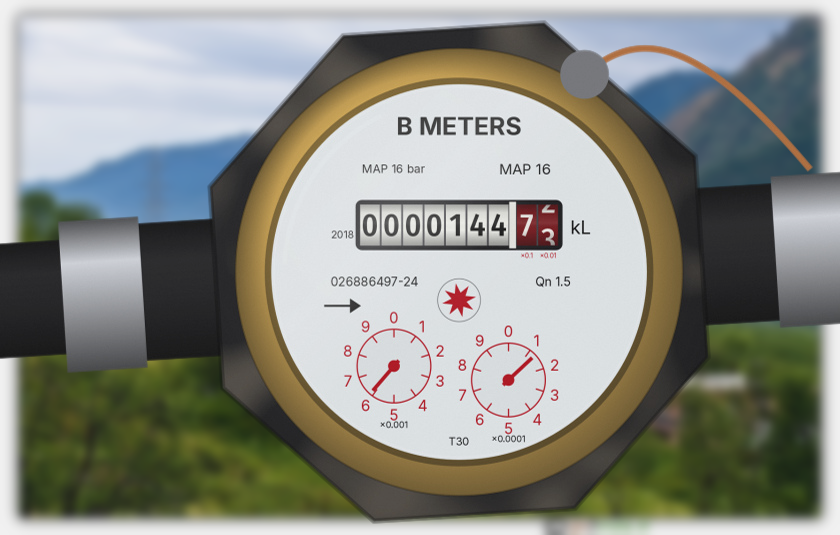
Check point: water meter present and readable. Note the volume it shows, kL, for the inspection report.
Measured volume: 144.7261 kL
